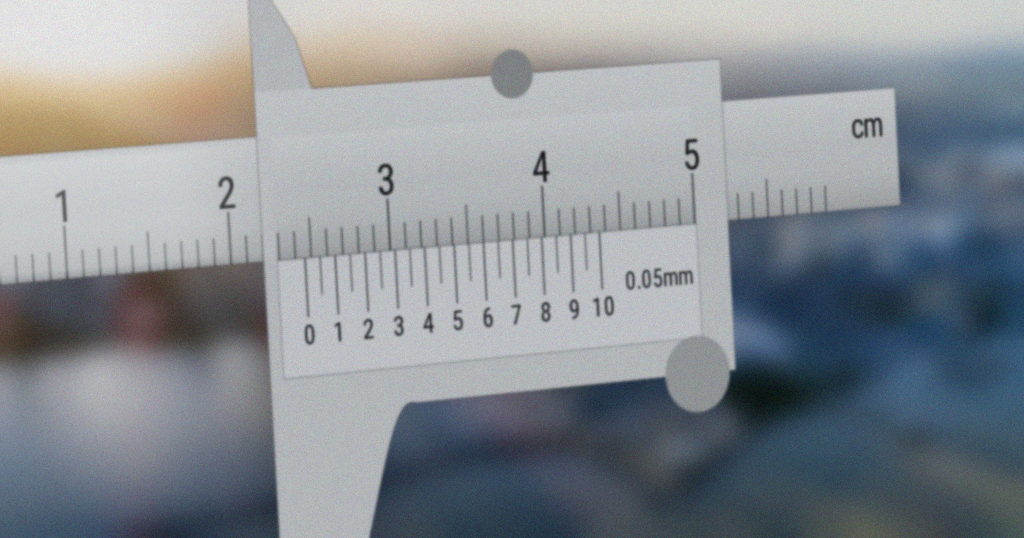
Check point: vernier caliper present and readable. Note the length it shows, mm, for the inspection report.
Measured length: 24.6 mm
